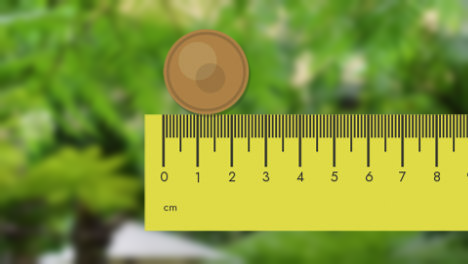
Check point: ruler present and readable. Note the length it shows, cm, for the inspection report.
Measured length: 2.5 cm
